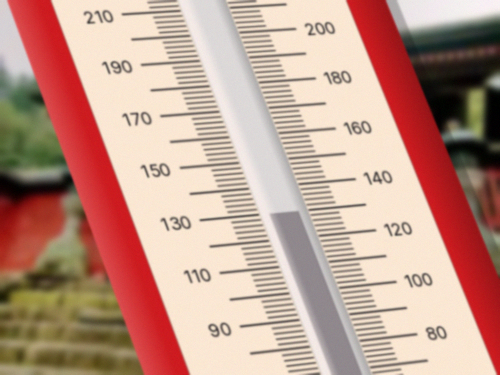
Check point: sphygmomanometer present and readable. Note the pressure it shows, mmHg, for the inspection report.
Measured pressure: 130 mmHg
